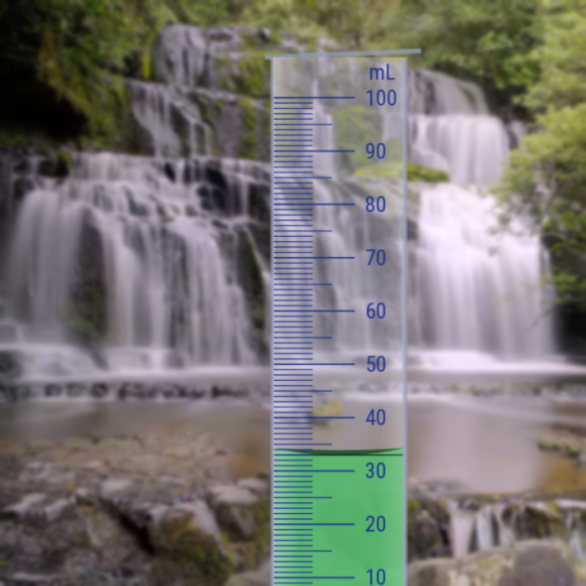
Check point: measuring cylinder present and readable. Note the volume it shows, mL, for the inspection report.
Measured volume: 33 mL
